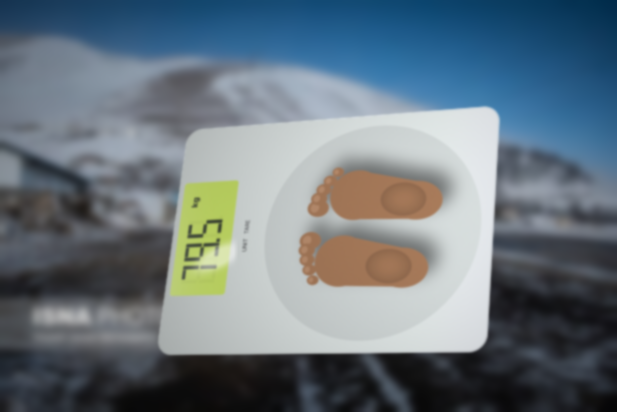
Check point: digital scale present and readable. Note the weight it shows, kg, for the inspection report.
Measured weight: 79.5 kg
